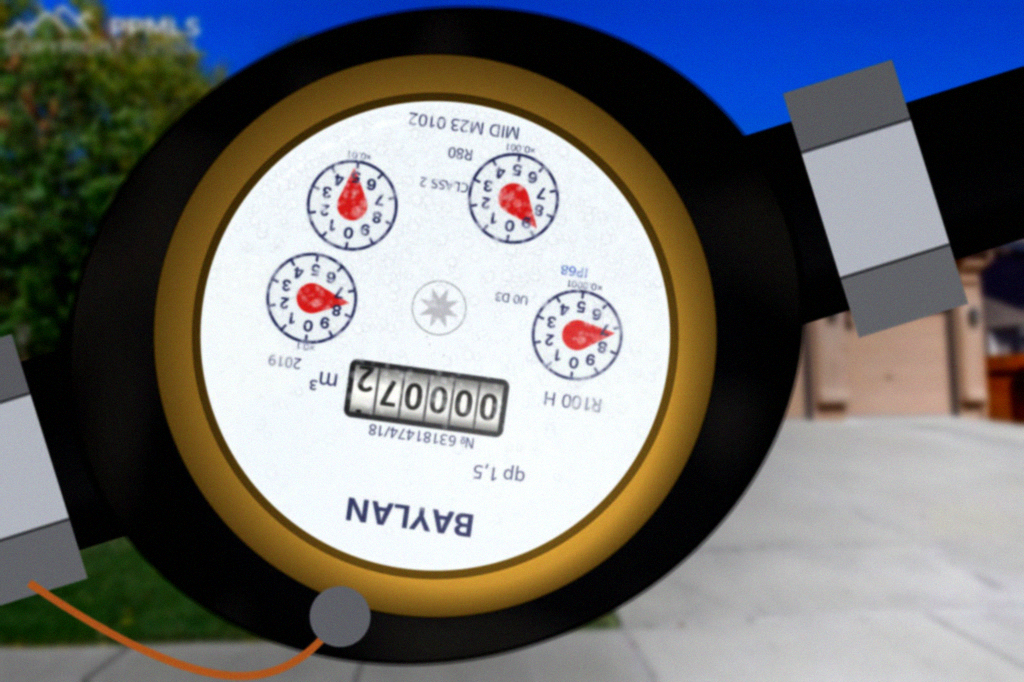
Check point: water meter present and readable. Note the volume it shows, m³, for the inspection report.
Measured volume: 71.7487 m³
